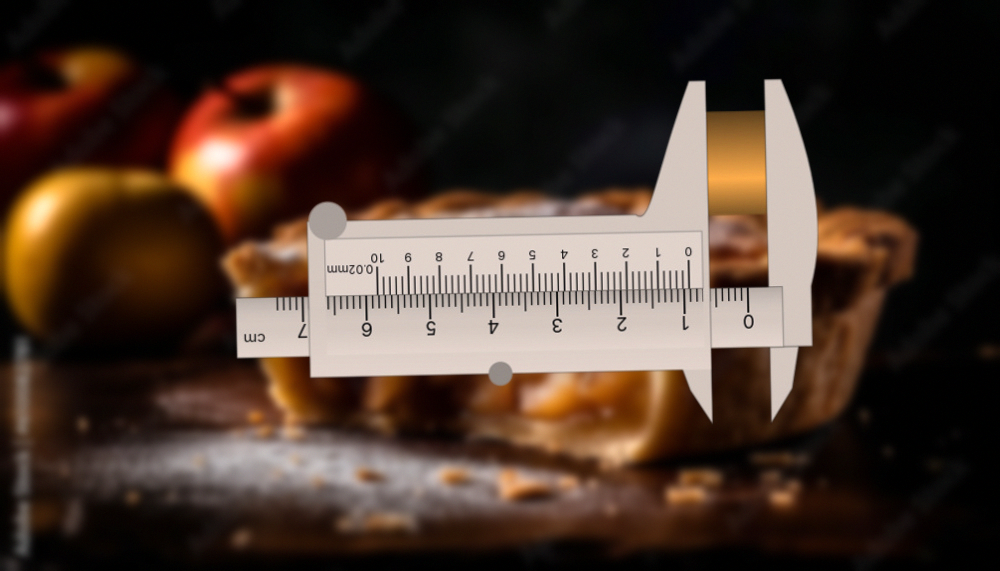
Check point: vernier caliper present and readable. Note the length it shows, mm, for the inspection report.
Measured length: 9.2 mm
